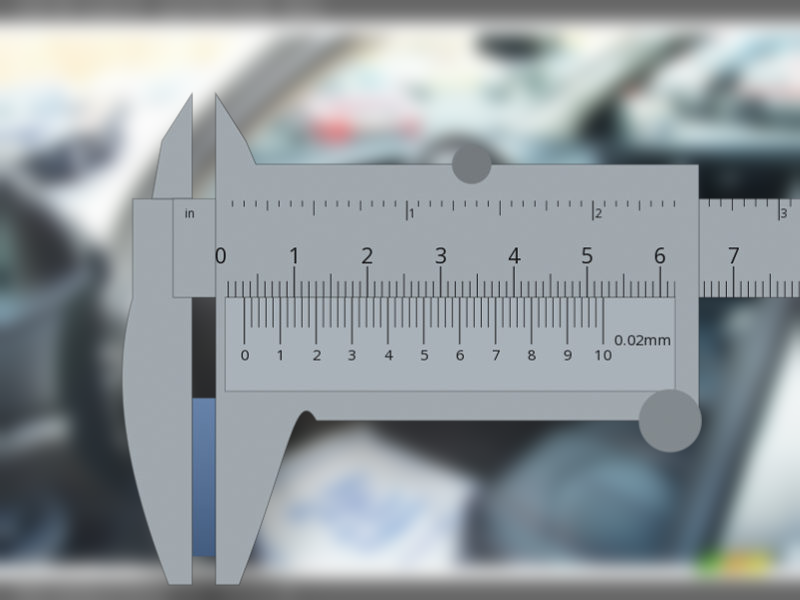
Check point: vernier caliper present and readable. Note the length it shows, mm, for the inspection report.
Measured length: 3.2 mm
